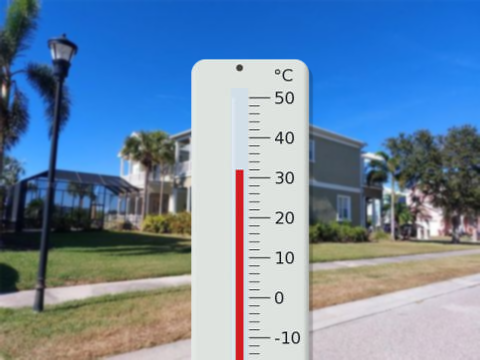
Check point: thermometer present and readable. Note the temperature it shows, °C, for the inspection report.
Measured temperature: 32 °C
